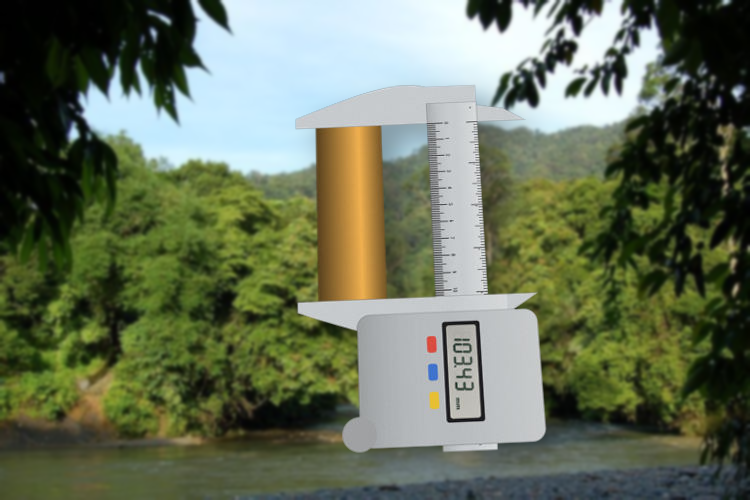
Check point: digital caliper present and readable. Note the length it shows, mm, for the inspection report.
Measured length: 103.43 mm
